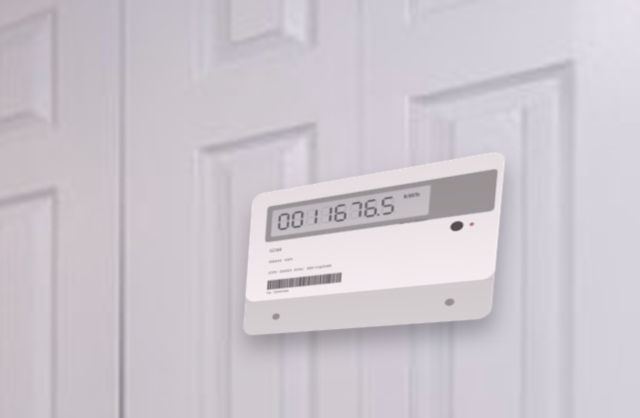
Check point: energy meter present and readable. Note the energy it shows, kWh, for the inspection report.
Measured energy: 11676.5 kWh
